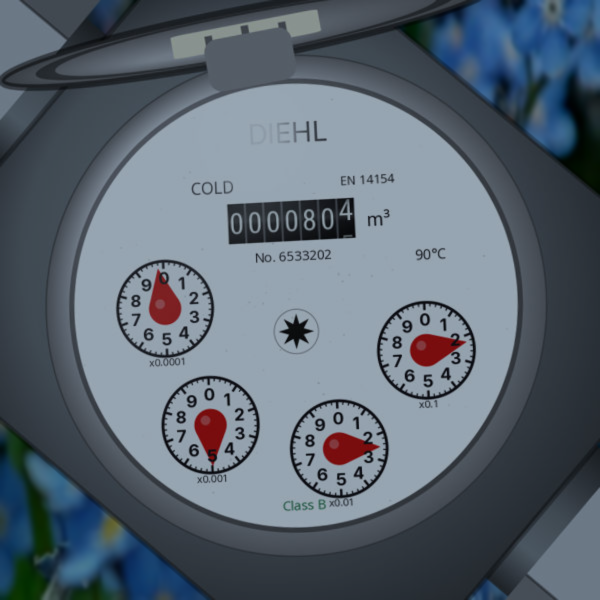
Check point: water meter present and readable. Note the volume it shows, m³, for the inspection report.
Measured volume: 804.2249 m³
